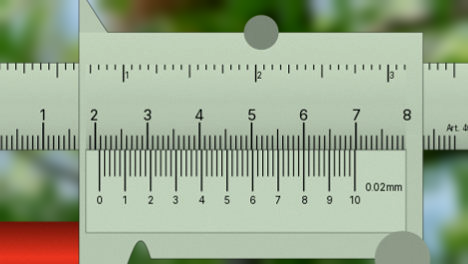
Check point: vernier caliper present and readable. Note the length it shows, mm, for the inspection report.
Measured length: 20.8 mm
